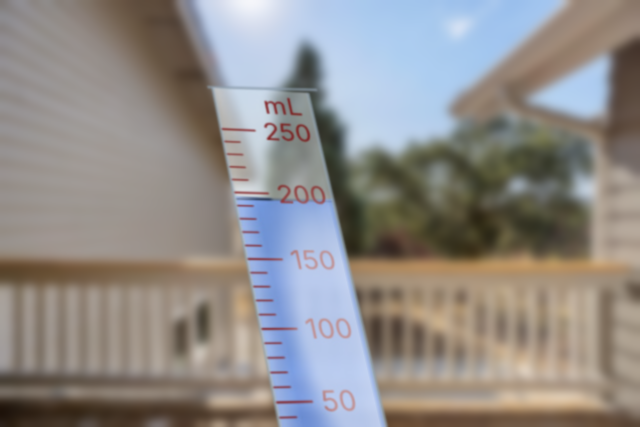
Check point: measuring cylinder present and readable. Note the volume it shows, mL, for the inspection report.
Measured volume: 195 mL
